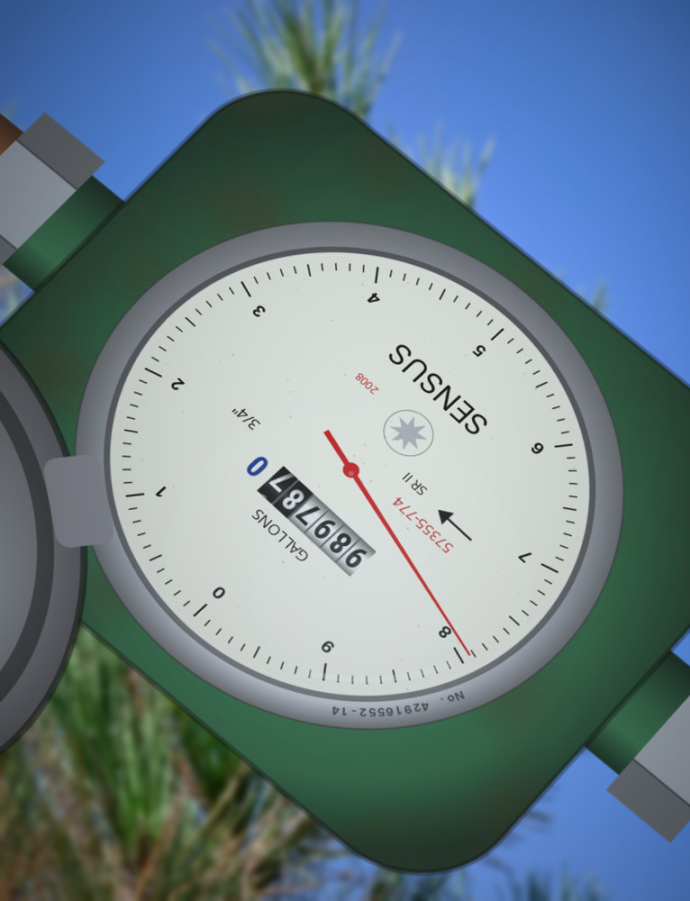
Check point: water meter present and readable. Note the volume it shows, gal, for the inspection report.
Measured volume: 9897867.9 gal
